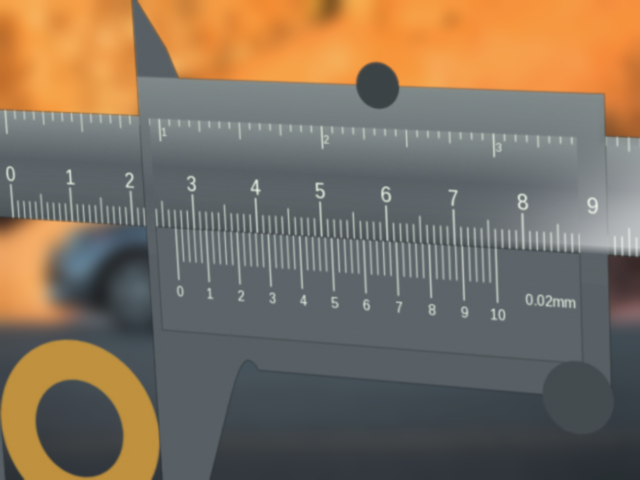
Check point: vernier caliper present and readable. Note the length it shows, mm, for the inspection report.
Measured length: 27.0 mm
